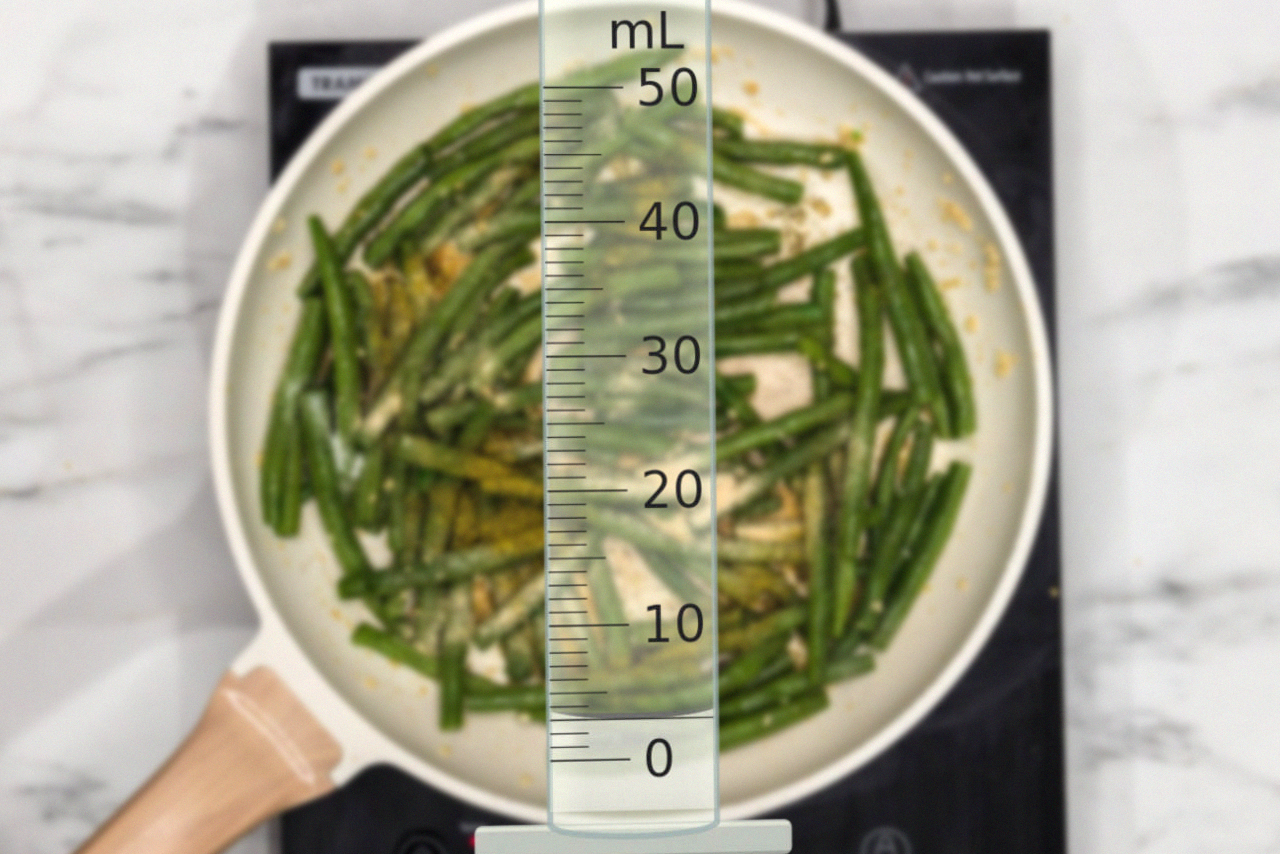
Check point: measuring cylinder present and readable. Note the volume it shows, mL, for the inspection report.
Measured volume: 3 mL
